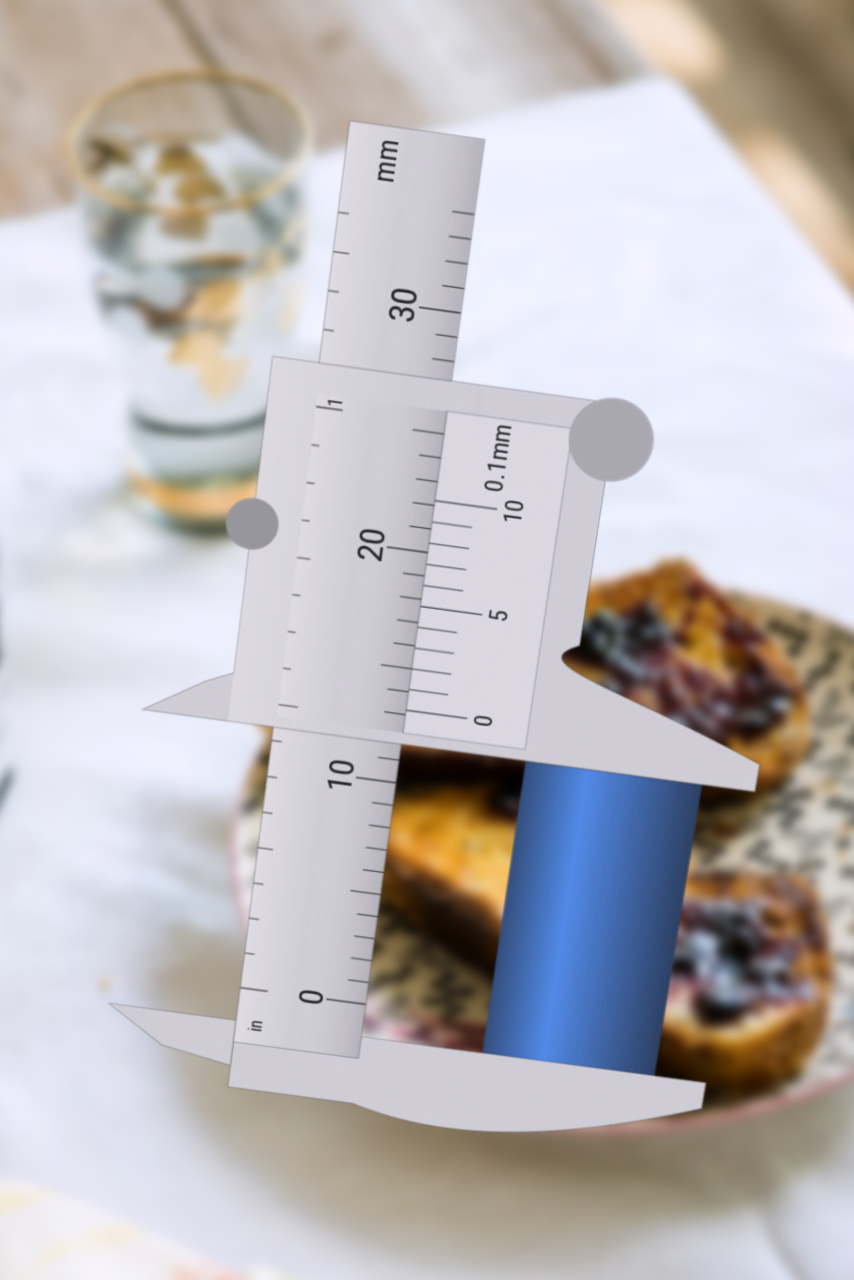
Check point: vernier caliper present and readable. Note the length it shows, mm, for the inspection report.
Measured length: 13.2 mm
